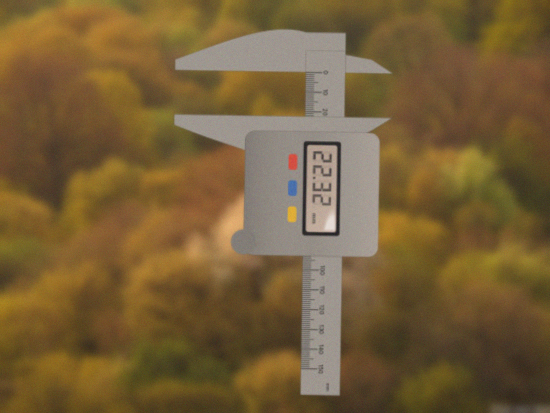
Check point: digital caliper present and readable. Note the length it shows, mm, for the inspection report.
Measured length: 22.32 mm
